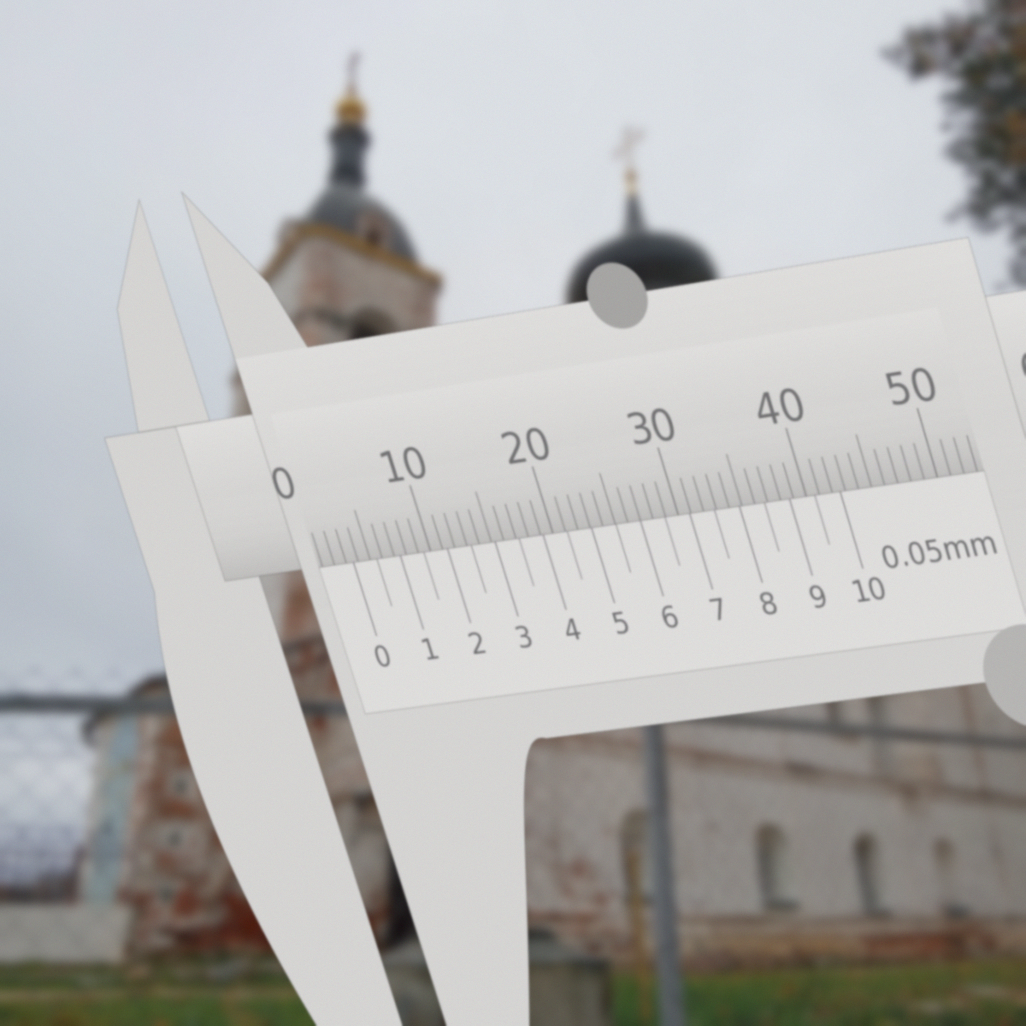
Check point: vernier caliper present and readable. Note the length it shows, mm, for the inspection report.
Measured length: 3.6 mm
